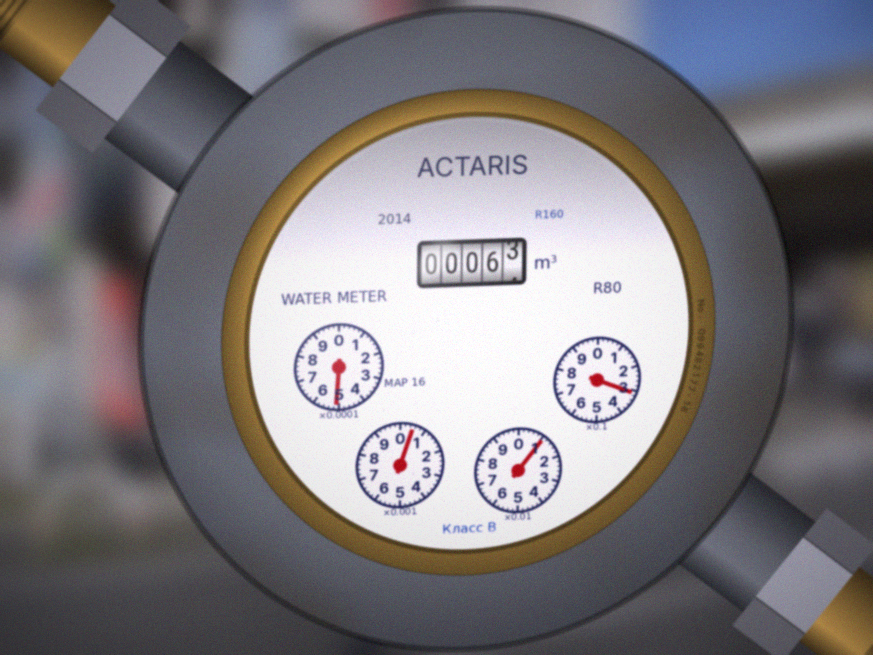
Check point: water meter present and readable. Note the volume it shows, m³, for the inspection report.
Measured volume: 63.3105 m³
